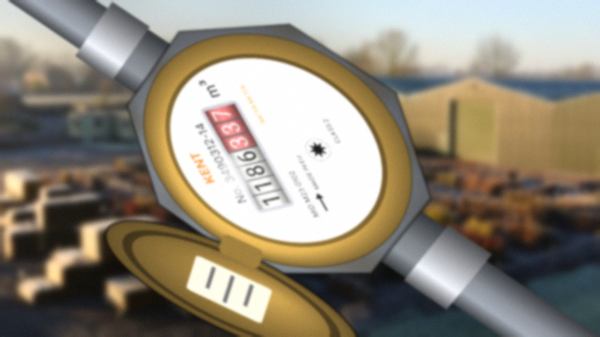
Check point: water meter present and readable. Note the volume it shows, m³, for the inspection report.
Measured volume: 1186.337 m³
